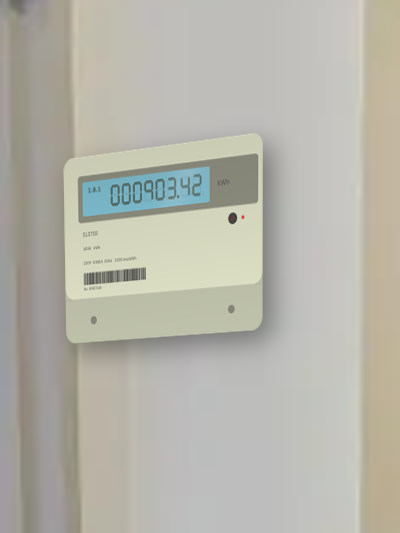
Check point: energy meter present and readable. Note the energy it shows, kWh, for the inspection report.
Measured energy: 903.42 kWh
